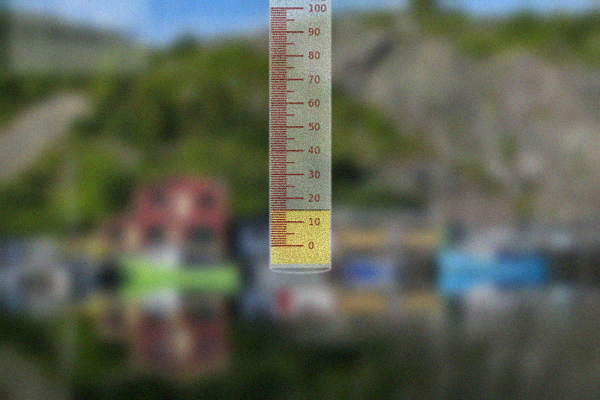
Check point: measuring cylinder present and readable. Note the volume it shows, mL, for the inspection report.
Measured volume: 15 mL
